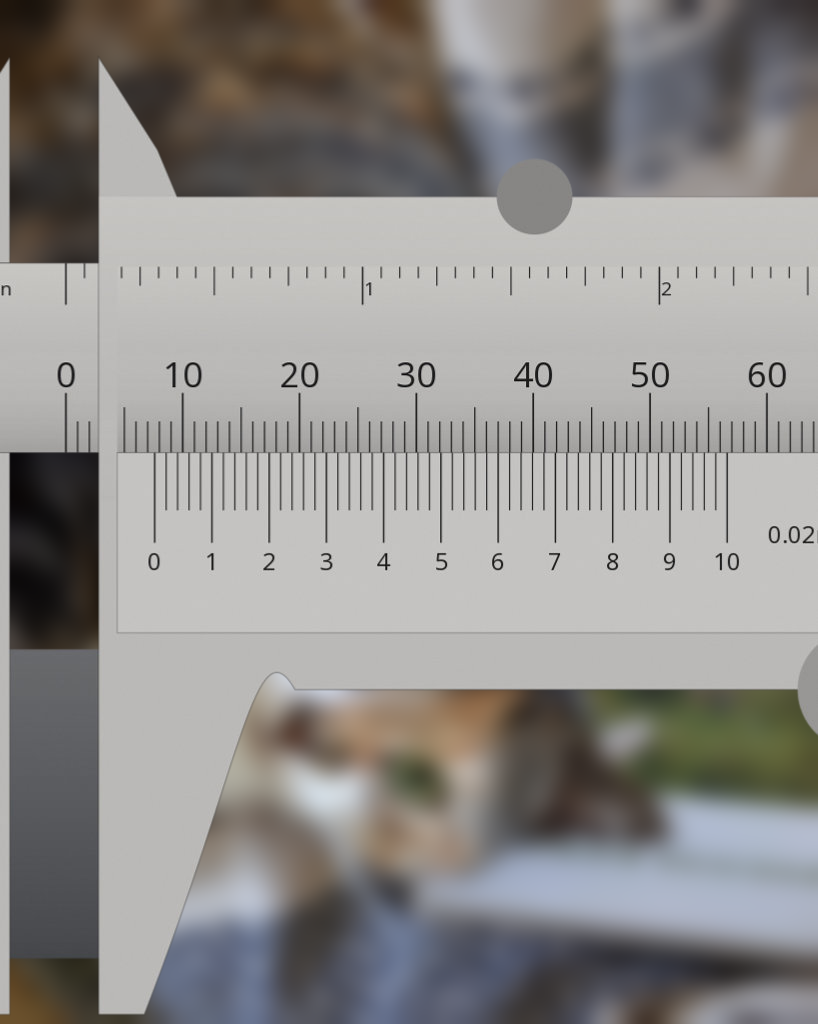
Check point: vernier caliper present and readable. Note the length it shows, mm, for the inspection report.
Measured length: 7.6 mm
